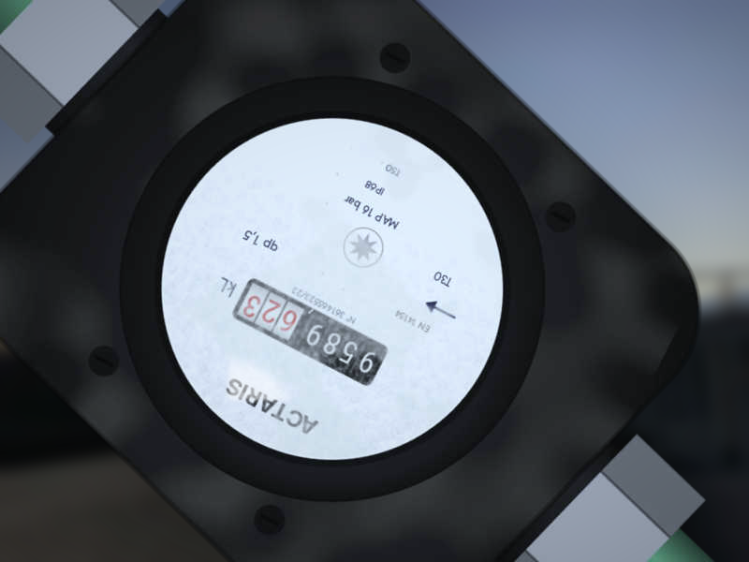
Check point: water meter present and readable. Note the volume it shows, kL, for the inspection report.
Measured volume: 9589.623 kL
